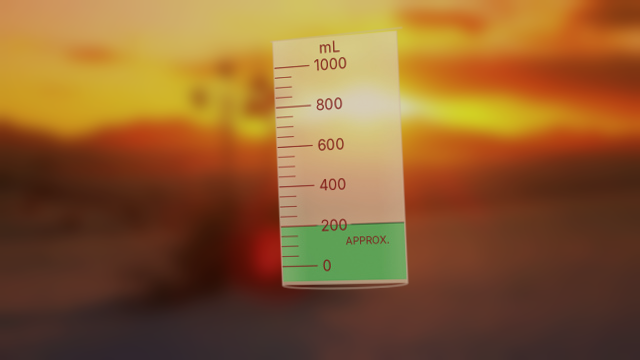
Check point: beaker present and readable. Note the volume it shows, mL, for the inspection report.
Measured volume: 200 mL
